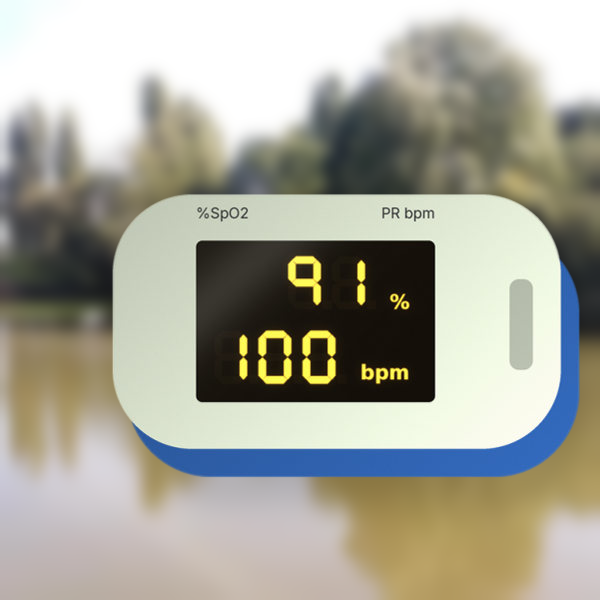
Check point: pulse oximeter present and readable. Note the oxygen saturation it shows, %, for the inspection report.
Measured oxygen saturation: 91 %
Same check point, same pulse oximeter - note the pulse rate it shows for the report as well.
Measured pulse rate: 100 bpm
